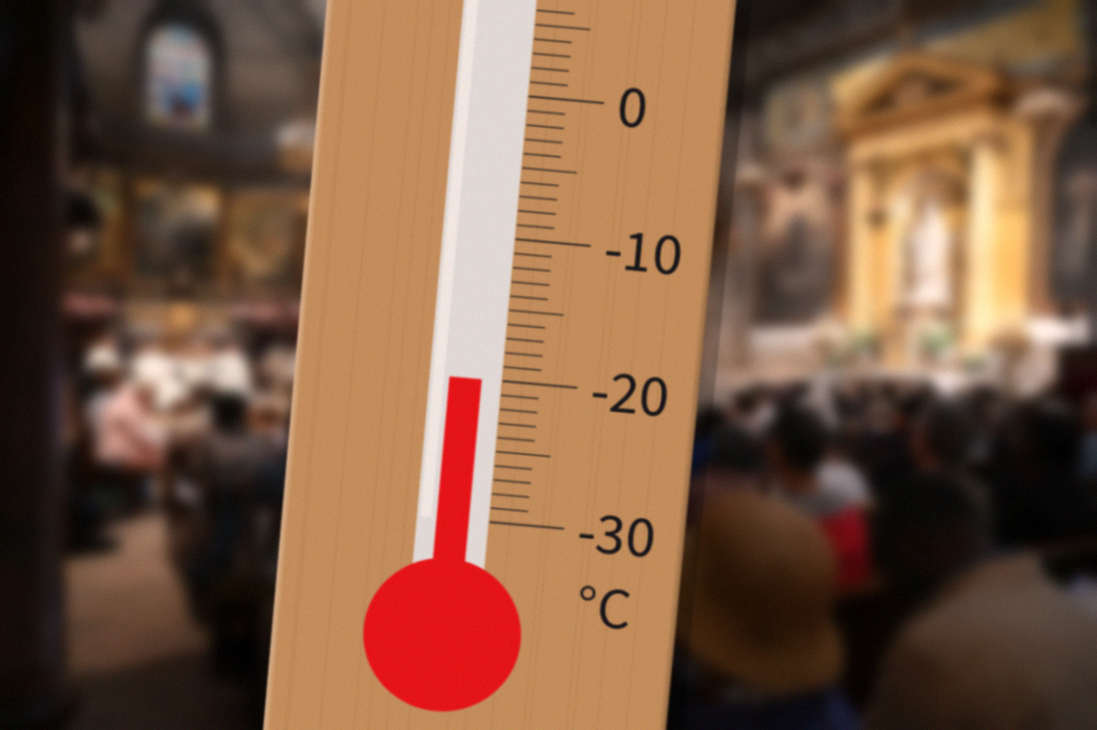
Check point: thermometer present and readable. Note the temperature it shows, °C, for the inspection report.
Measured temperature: -20 °C
